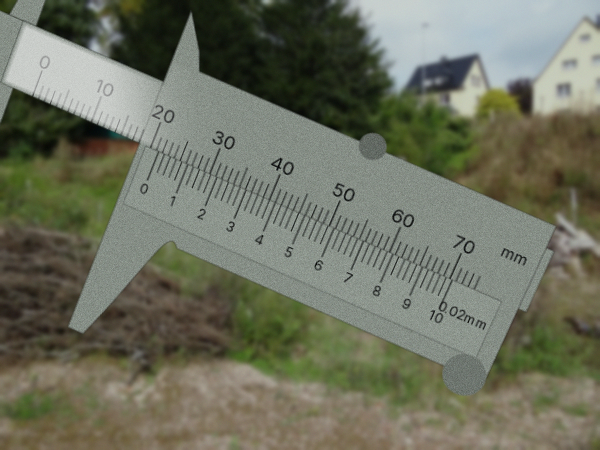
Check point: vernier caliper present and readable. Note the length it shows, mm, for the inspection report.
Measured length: 21.4 mm
